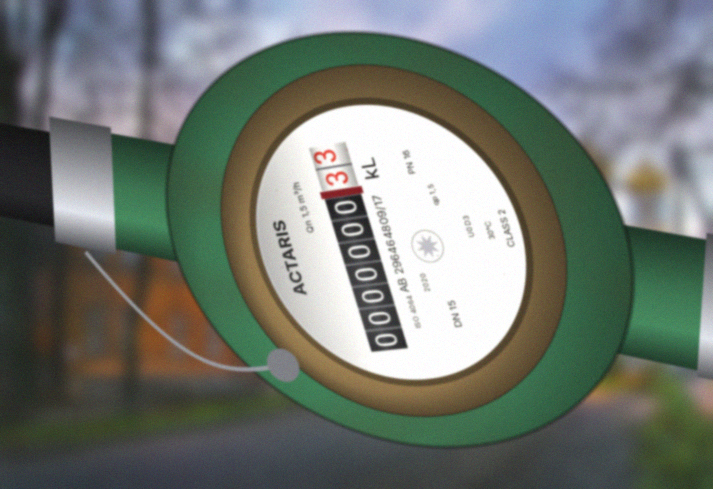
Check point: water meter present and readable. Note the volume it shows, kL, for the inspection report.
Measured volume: 0.33 kL
